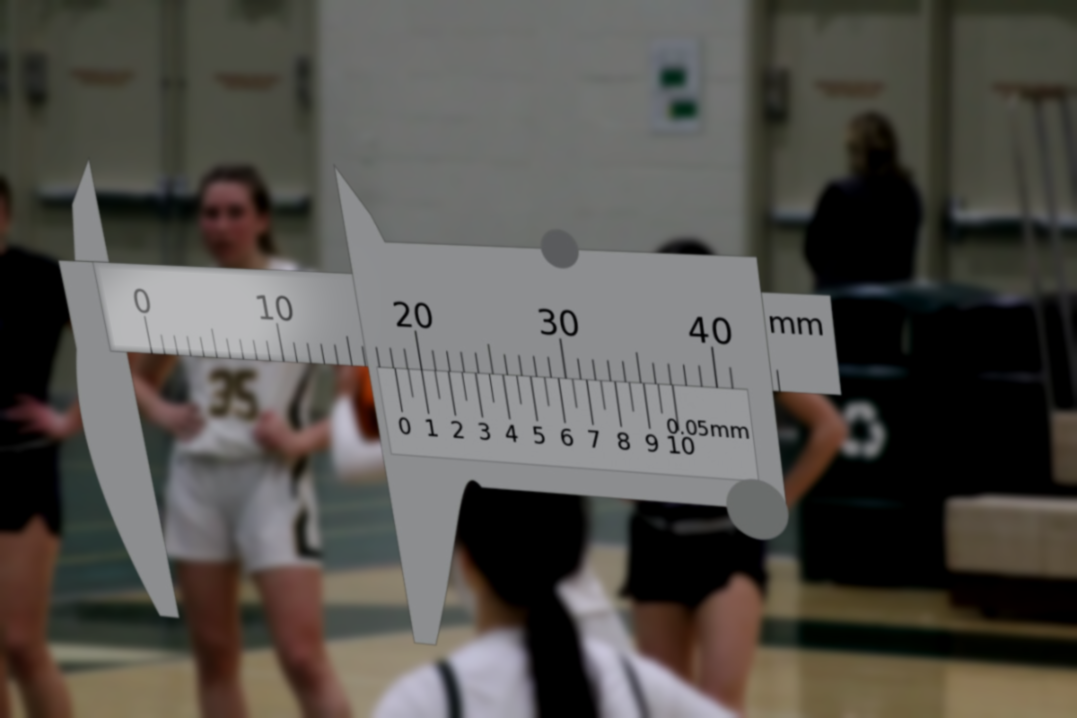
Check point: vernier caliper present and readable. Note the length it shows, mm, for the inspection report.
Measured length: 18.1 mm
